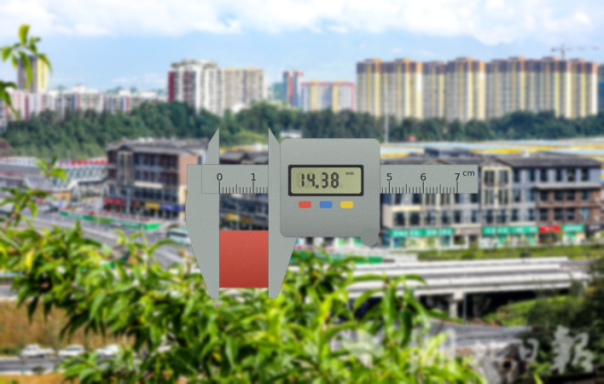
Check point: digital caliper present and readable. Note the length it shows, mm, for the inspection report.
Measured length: 14.38 mm
